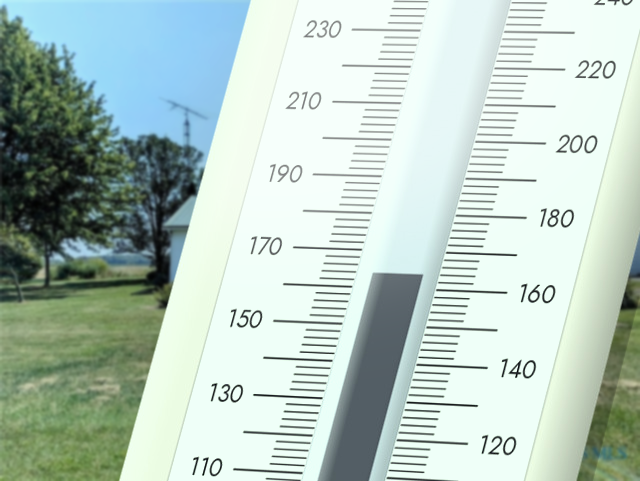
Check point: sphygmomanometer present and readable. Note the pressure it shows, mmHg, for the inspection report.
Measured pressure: 164 mmHg
